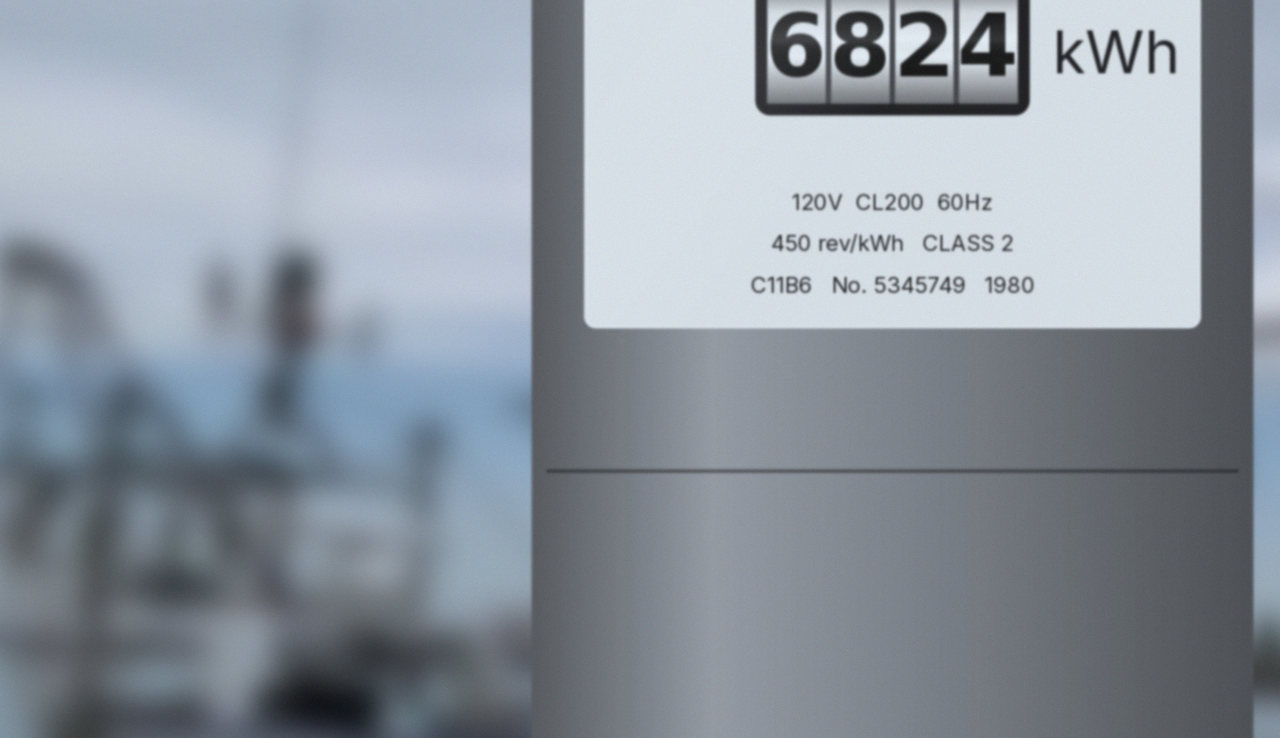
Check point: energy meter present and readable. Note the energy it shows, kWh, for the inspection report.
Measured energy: 6824 kWh
